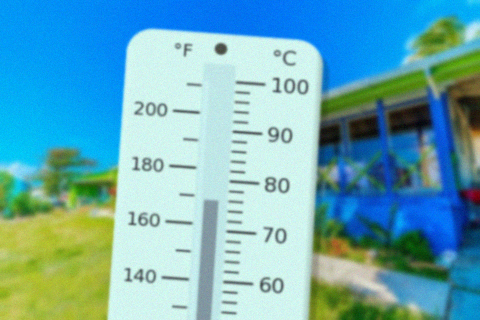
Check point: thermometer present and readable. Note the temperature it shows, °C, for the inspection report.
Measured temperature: 76 °C
